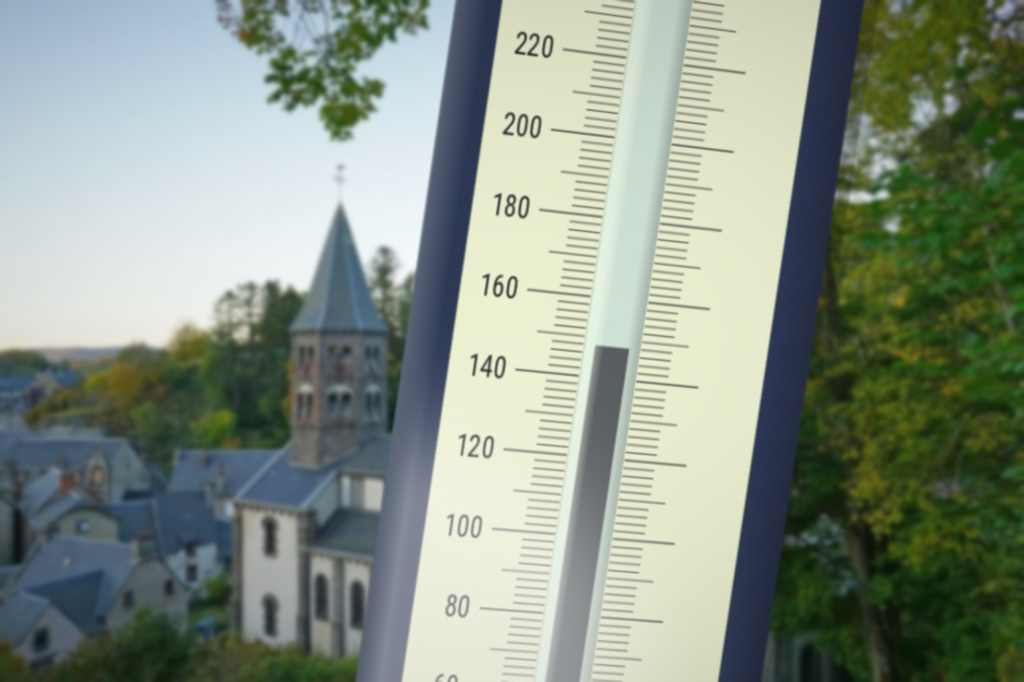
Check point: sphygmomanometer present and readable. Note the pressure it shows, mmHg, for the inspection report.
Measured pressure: 148 mmHg
